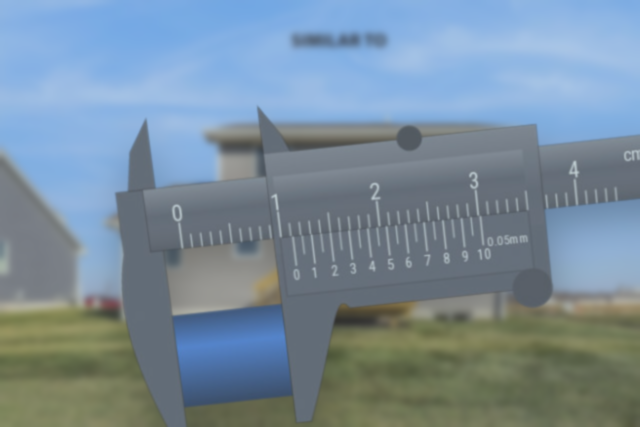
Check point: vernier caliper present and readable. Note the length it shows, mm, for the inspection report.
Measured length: 11.2 mm
